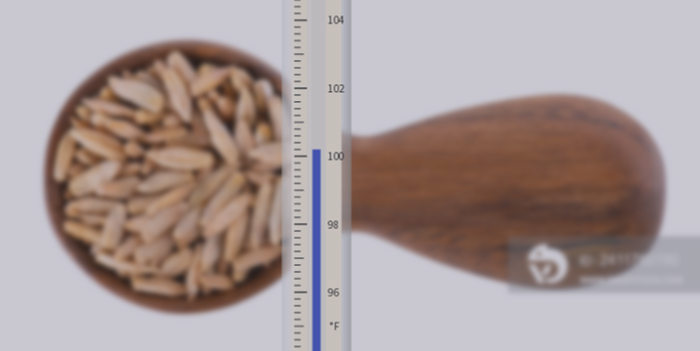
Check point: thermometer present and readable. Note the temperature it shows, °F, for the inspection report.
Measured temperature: 100.2 °F
